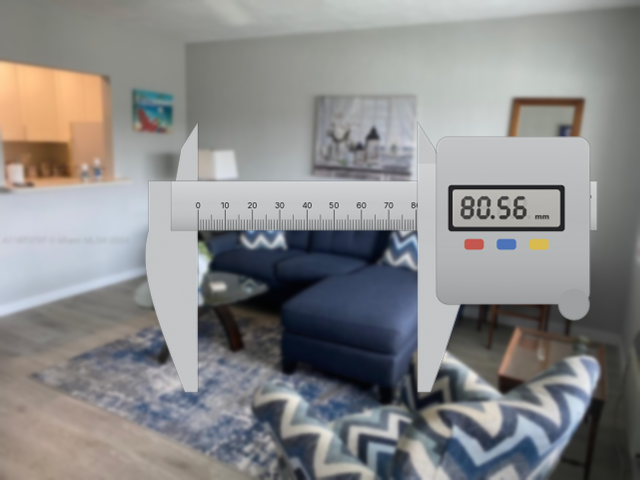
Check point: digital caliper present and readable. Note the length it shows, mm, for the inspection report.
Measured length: 80.56 mm
